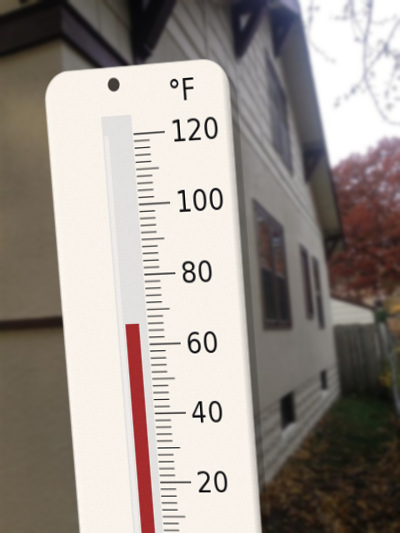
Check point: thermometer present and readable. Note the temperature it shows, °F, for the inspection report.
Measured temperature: 66 °F
